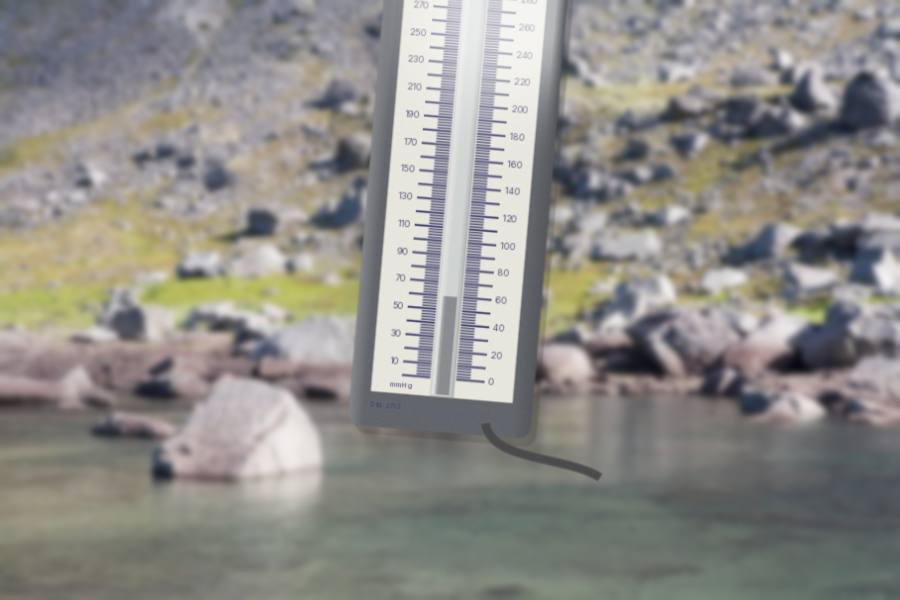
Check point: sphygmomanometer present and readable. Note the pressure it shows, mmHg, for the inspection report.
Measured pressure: 60 mmHg
